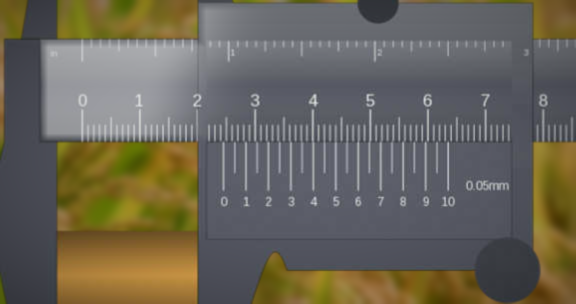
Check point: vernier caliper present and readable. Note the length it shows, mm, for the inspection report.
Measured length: 24.5 mm
